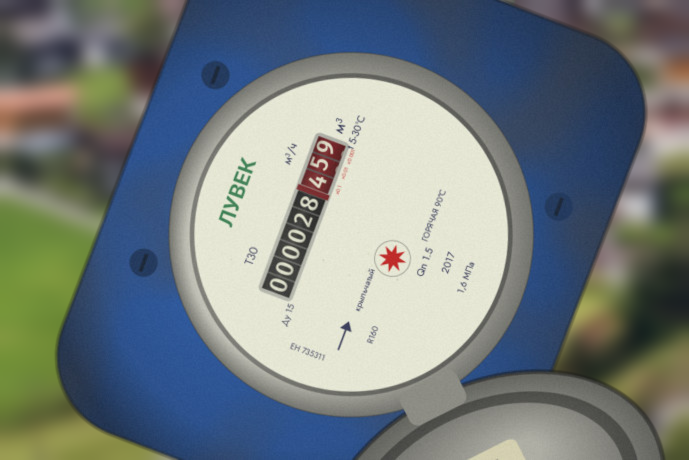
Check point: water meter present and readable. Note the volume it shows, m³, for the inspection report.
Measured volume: 28.459 m³
